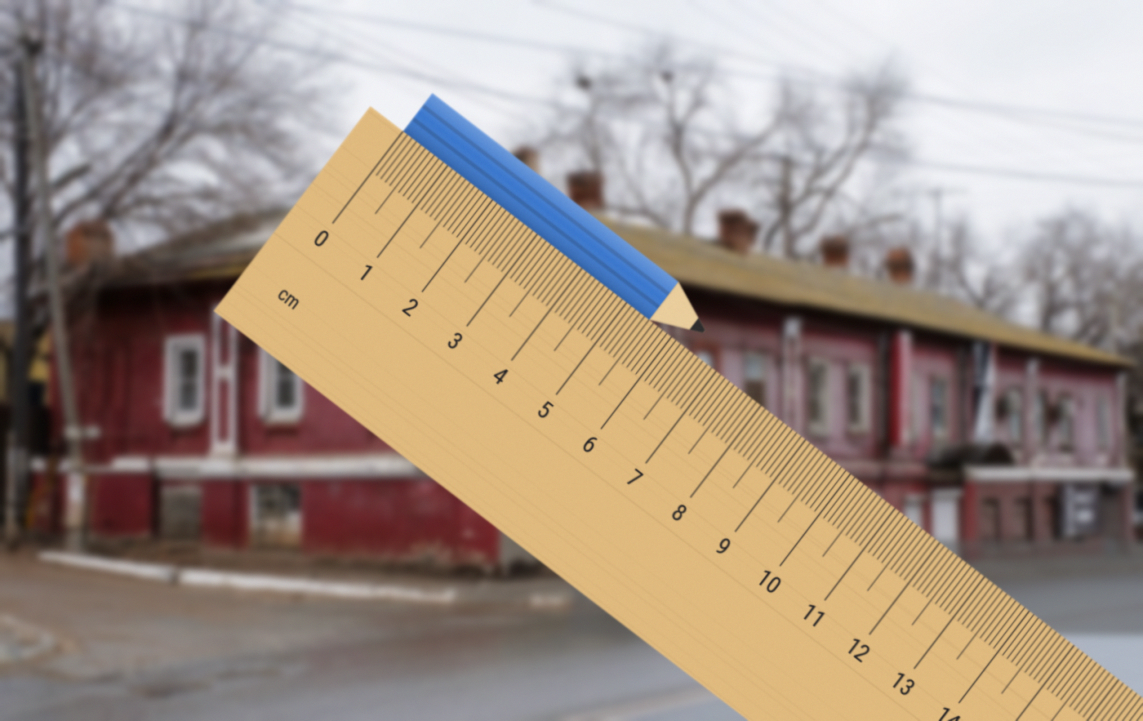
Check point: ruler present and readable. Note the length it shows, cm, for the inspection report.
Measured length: 6.4 cm
